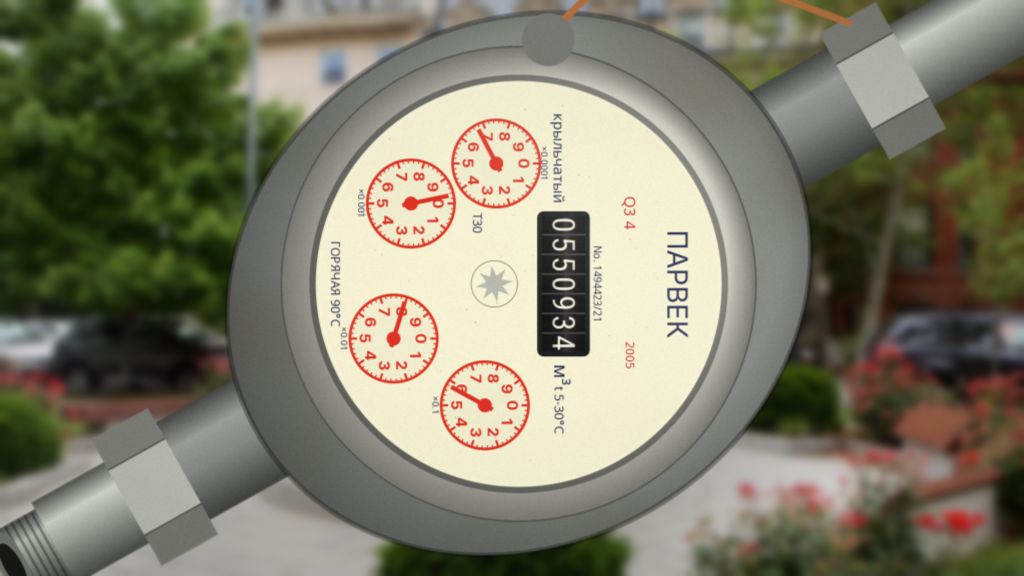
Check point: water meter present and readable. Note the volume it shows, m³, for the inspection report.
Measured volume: 550934.5796 m³
